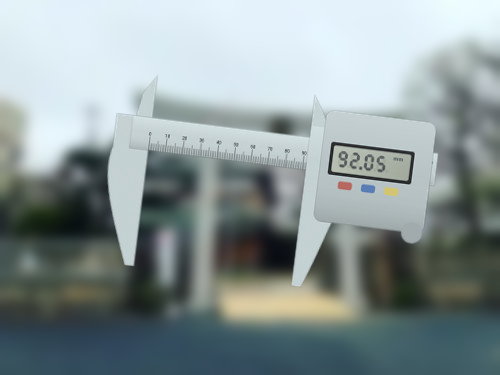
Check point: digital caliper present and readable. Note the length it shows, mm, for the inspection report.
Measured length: 92.05 mm
